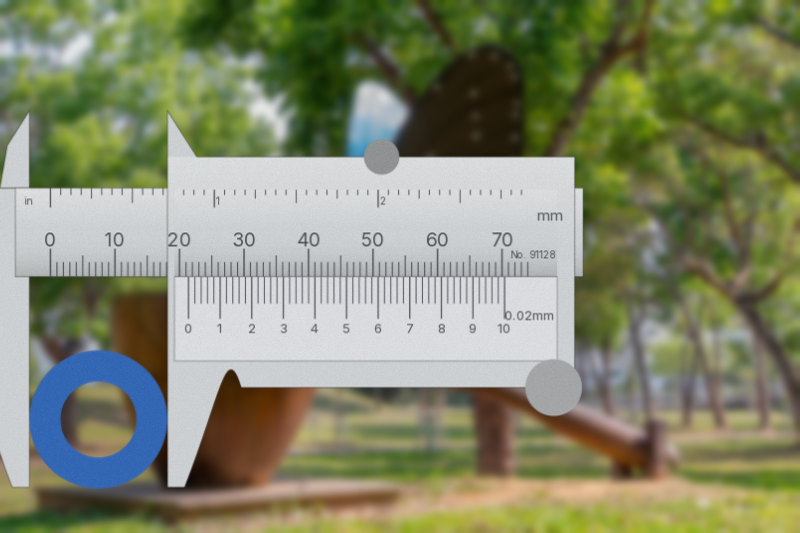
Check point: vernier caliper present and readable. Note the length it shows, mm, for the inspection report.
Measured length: 21.4 mm
